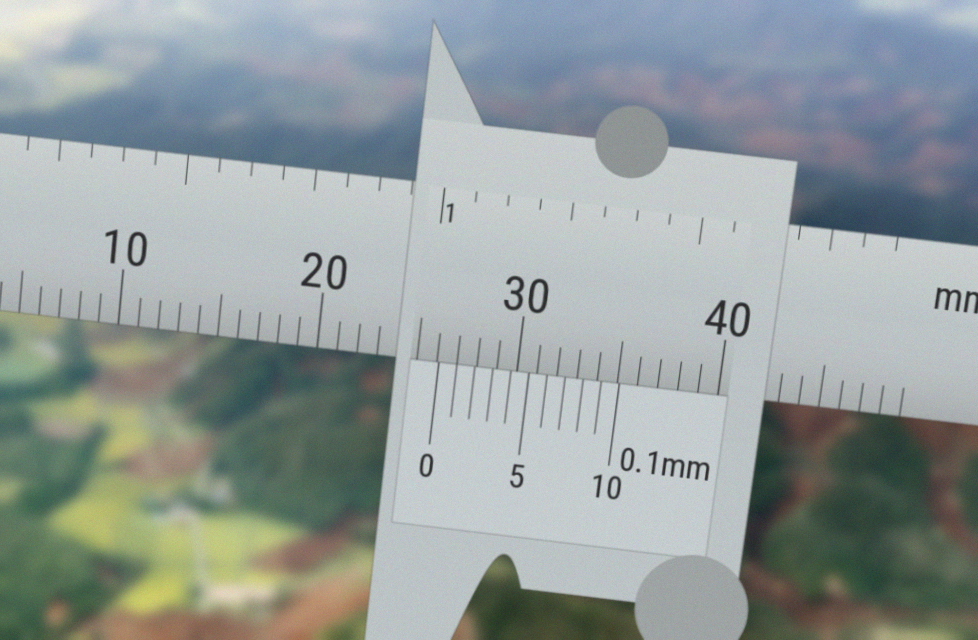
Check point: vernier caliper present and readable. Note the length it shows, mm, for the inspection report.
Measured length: 26.1 mm
